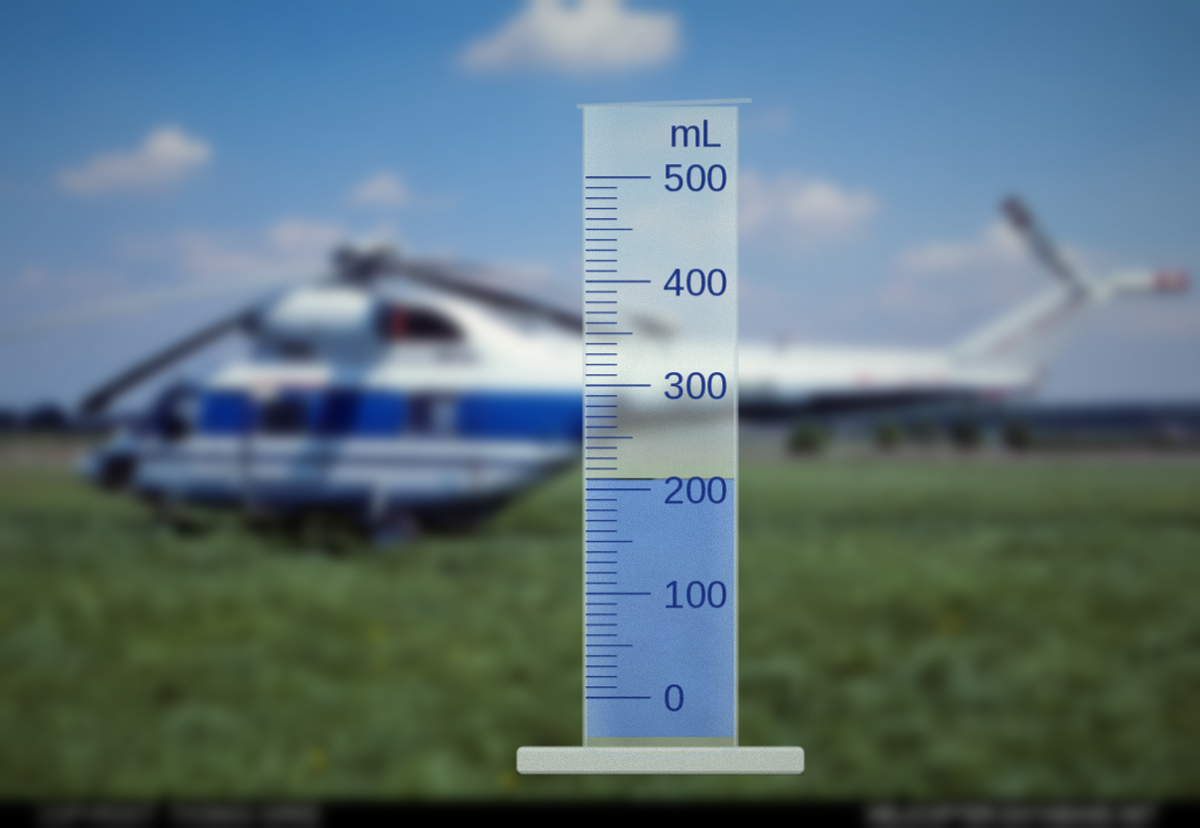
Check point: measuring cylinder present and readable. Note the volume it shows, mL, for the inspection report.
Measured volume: 210 mL
